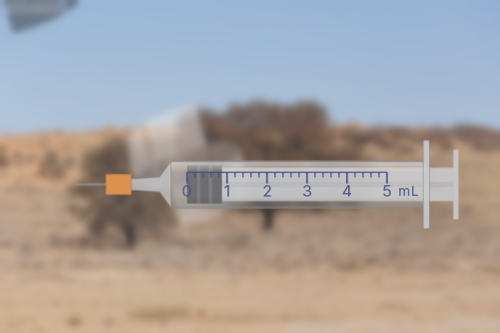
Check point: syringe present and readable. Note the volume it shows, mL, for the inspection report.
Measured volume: 0 mL
